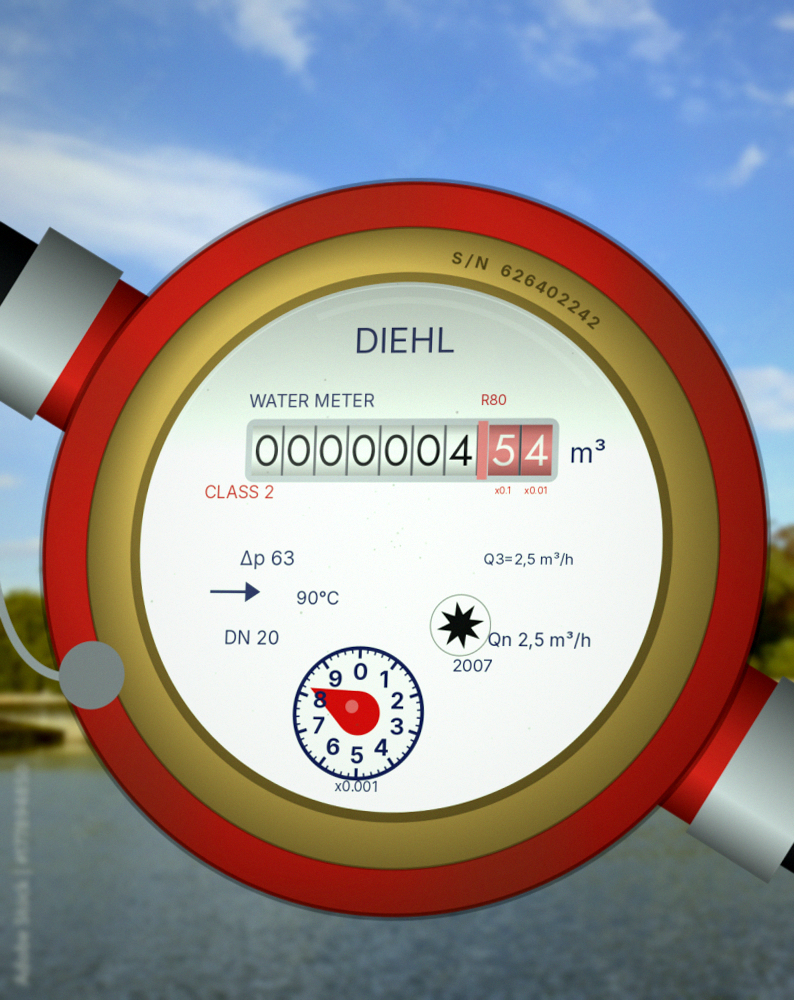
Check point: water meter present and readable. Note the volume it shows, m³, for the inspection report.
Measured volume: 4.548 m³
